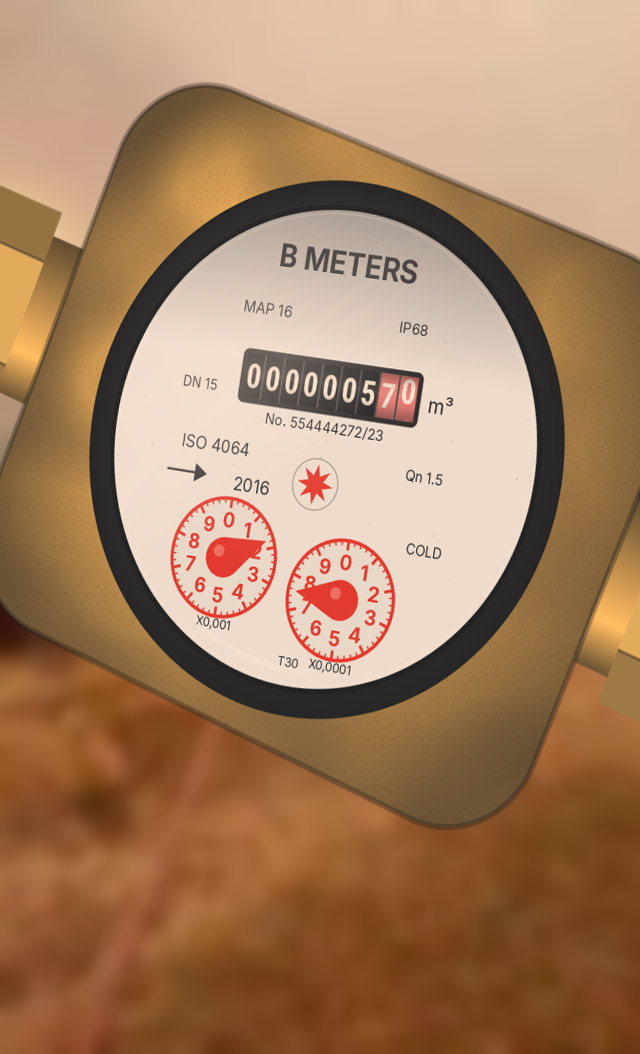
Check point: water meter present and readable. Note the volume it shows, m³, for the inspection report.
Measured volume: 5.7017 m³
